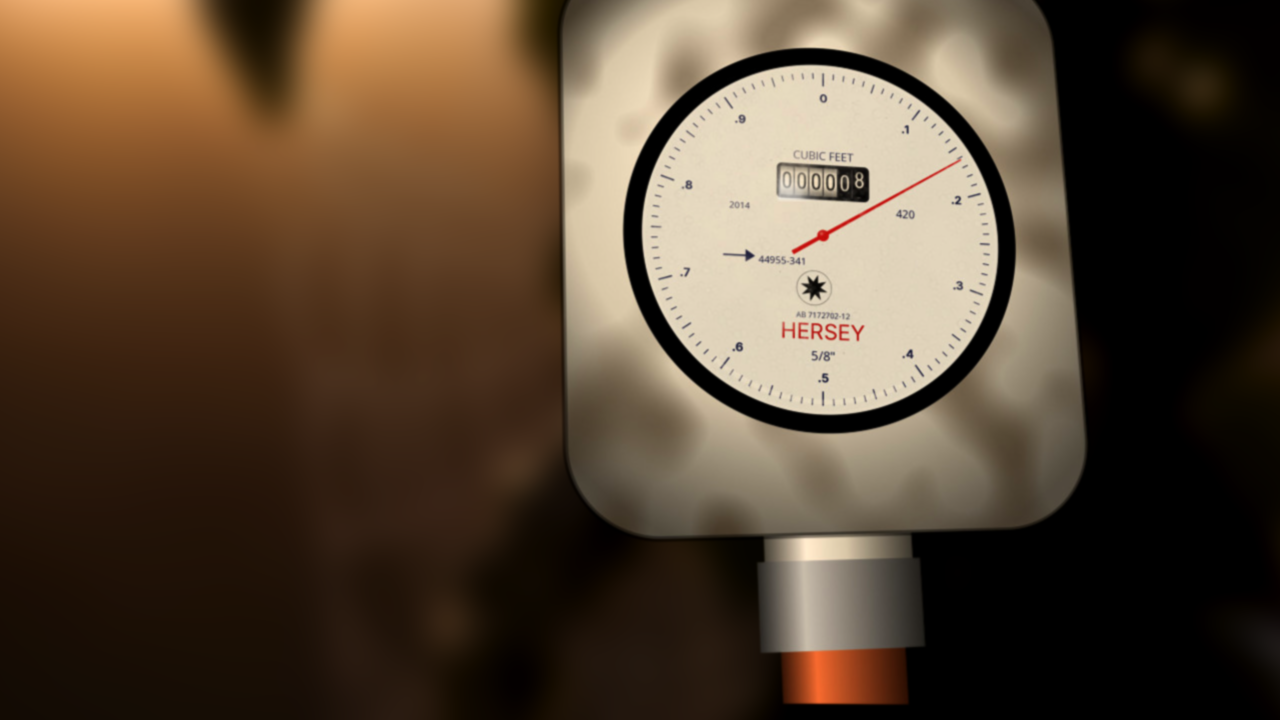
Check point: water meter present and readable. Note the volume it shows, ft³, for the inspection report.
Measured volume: 8.16 ft³
